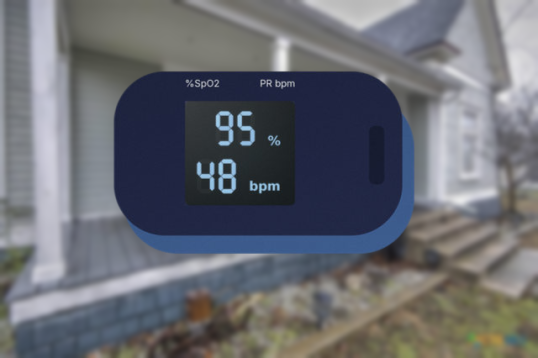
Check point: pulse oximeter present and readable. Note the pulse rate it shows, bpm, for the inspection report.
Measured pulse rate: 48 bpm
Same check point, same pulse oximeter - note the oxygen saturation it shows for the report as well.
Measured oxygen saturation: 95 %
